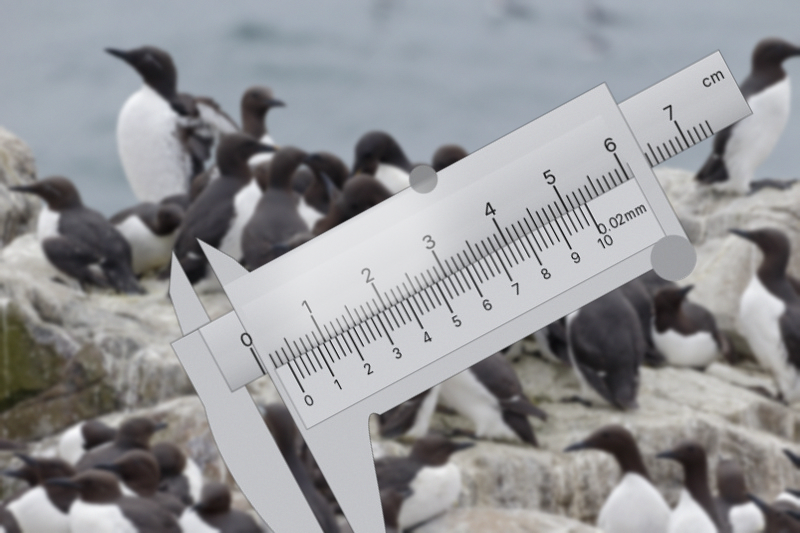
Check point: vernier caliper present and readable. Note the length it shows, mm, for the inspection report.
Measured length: 3.8 mm
